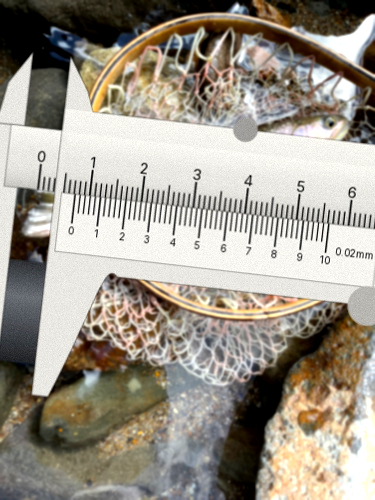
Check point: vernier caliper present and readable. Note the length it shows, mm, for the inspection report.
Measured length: 7.2 mm
